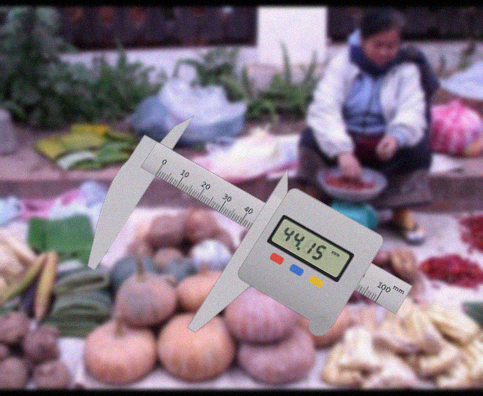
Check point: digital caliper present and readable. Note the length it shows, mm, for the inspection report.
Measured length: 44.15 mm
